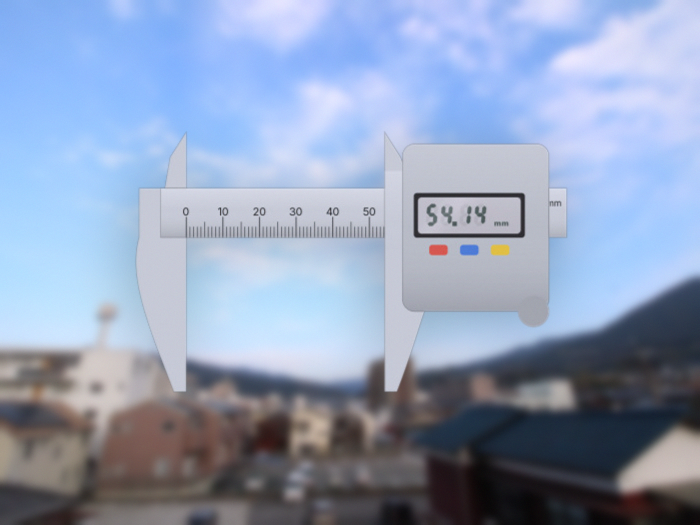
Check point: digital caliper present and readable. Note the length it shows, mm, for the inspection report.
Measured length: 54.14 mm
